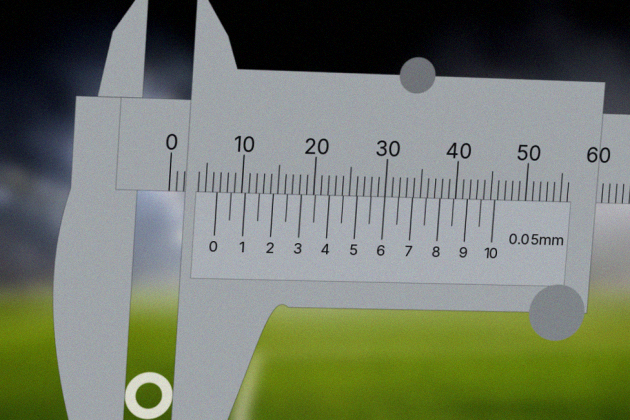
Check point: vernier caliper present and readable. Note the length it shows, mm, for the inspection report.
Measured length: 6.6 mm
